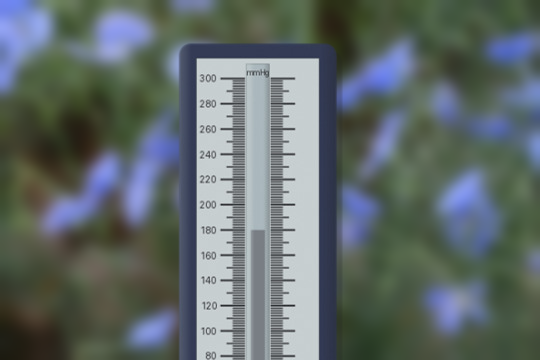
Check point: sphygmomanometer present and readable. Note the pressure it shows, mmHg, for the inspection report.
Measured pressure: 180 mmHg
